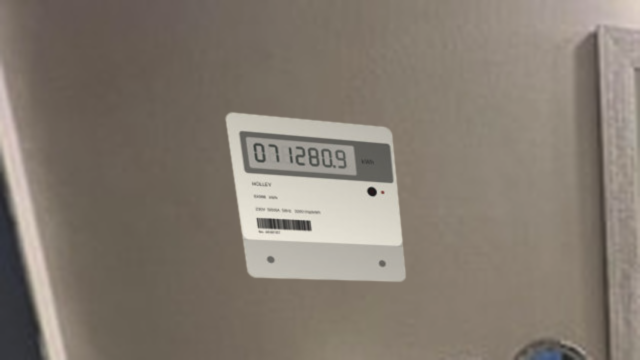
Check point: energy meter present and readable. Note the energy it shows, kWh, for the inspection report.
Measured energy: 71280.9 kWh
